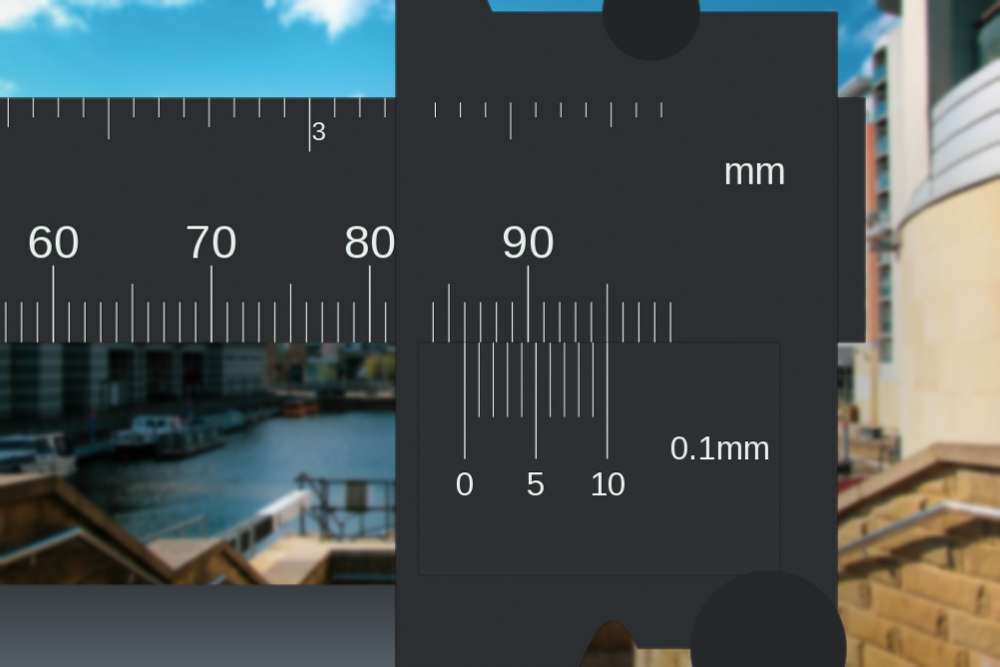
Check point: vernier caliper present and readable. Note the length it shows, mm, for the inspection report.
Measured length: 86.0 mm
